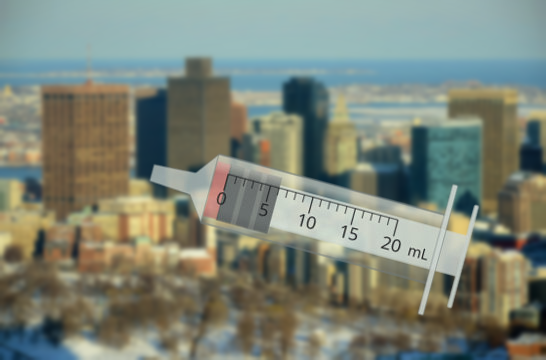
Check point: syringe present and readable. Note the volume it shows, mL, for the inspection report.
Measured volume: 0 mL
